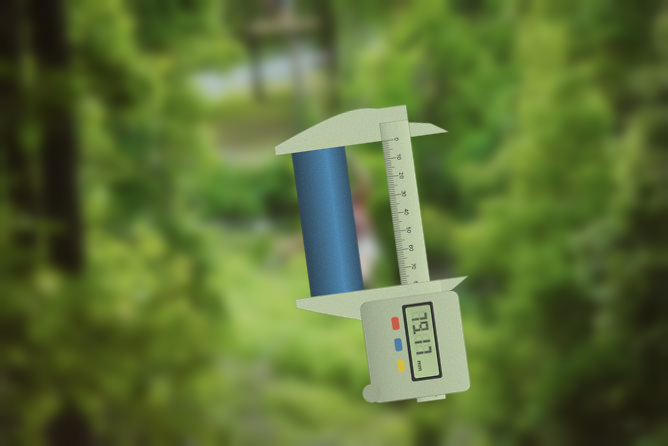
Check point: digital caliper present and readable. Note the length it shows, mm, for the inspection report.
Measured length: 79.17 mm
